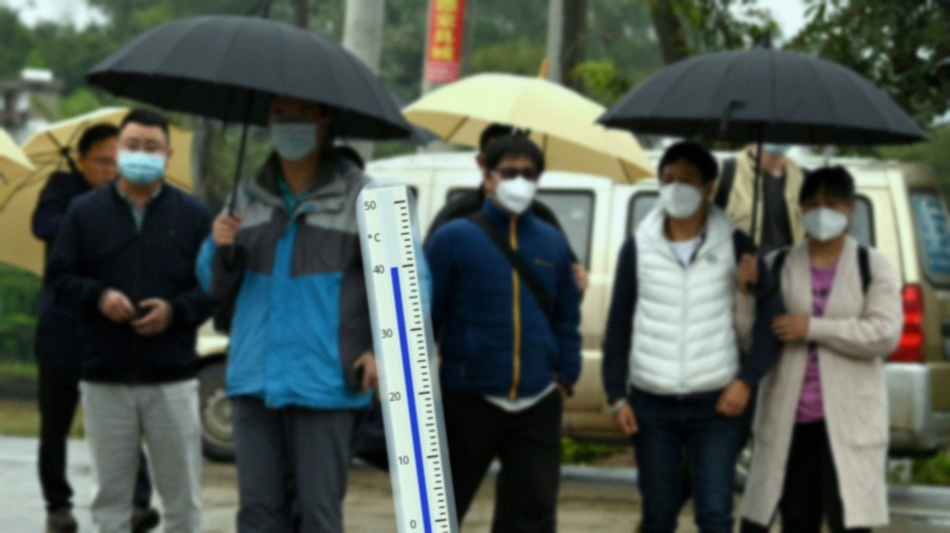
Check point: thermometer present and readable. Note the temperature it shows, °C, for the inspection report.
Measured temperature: 40 °C
